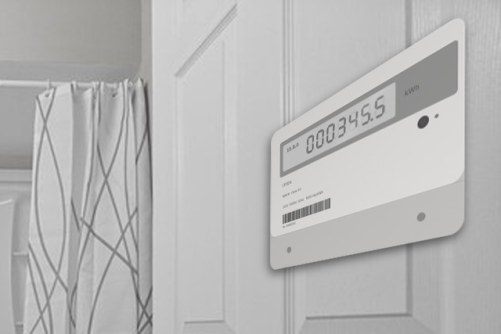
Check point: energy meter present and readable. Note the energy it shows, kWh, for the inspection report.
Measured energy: 345.5 kWh
